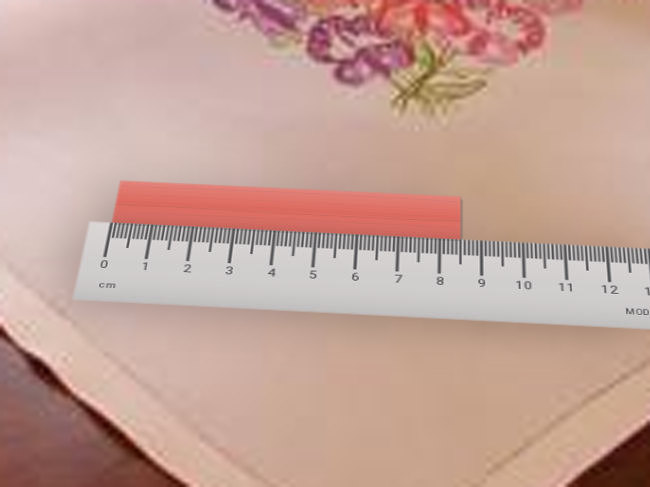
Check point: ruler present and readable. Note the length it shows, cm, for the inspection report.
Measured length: 8.5 cm
